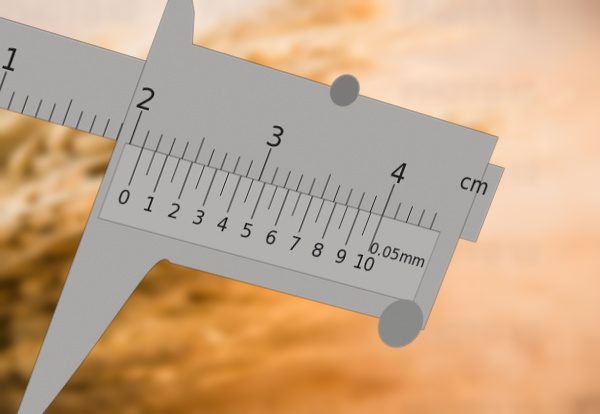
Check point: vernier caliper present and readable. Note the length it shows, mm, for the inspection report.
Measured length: 21.0 mm
